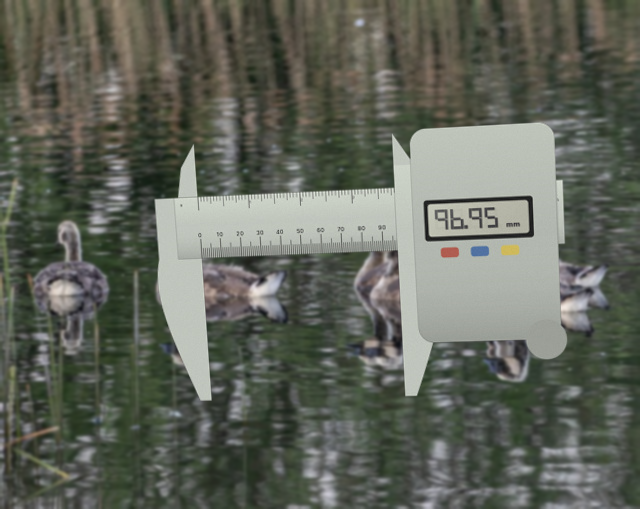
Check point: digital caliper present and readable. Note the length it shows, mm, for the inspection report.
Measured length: 96.95 mm
